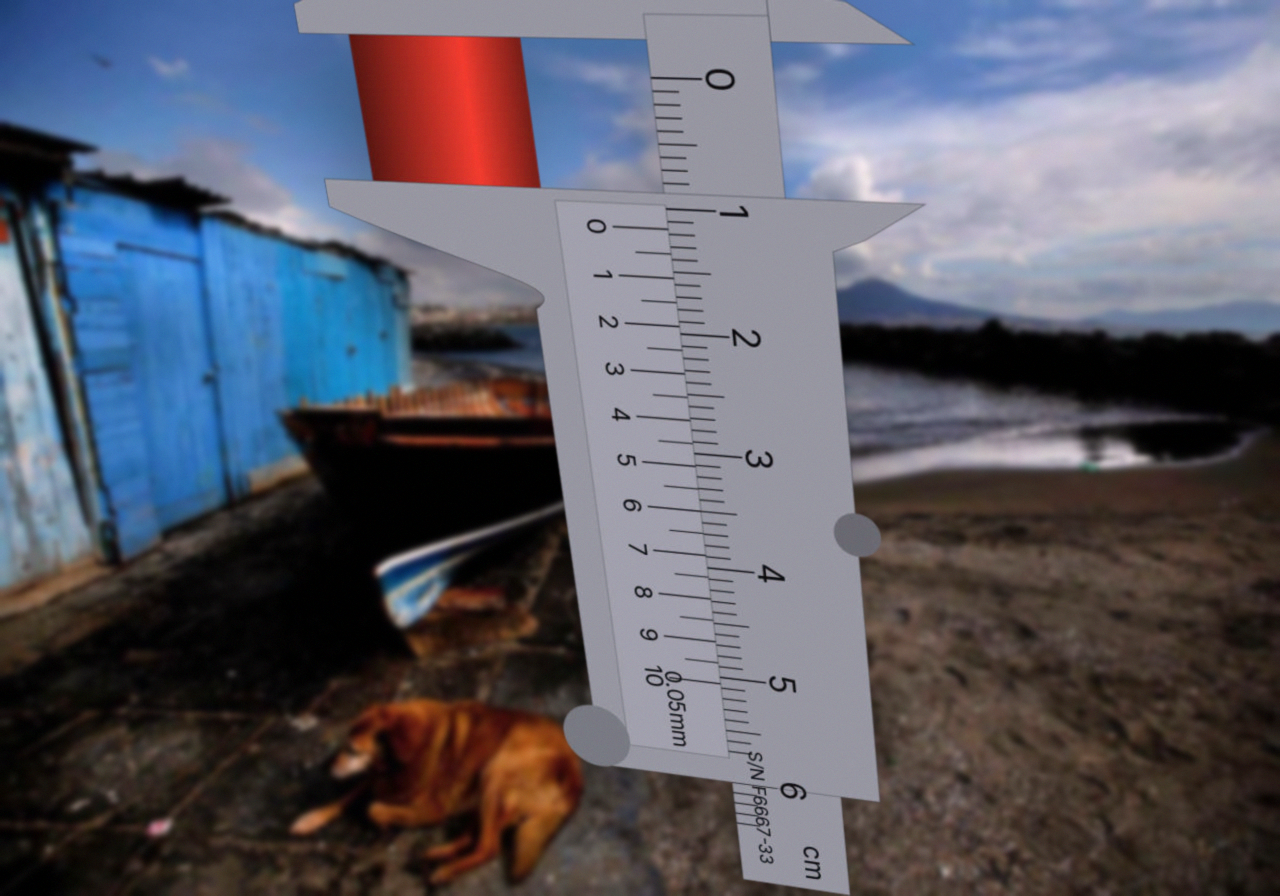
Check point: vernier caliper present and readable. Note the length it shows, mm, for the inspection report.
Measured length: 11.6 mm
